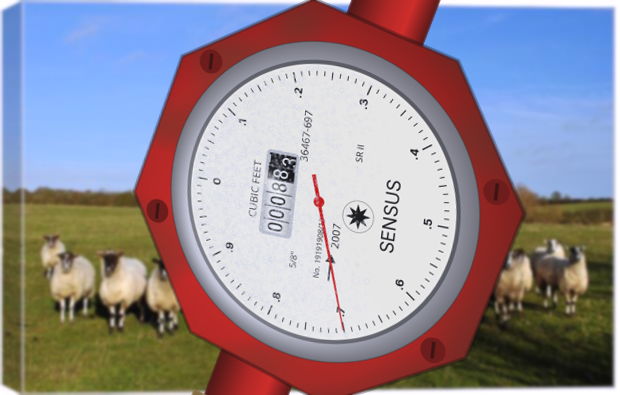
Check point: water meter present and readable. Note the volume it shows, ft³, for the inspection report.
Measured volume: 882.70 ft³
